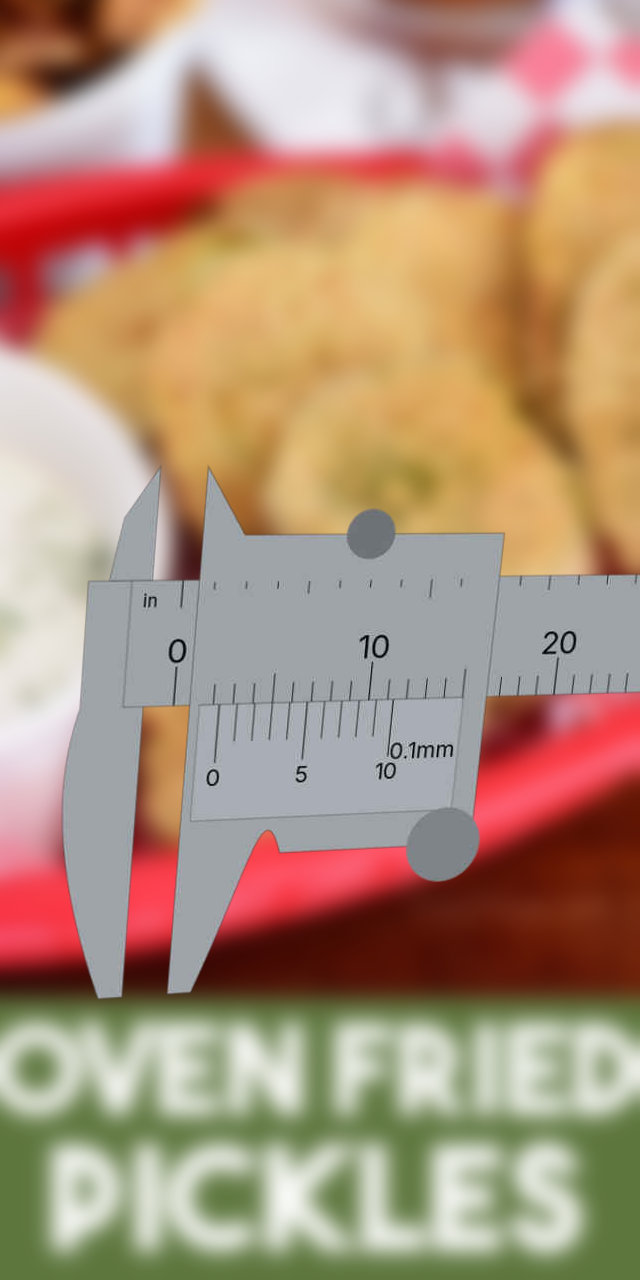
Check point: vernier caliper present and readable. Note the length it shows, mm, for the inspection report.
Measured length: 2.3 mm
